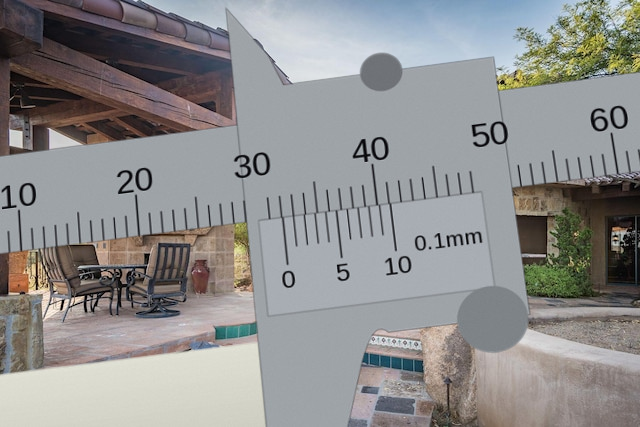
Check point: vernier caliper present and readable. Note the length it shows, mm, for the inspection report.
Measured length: 32.1 mm
